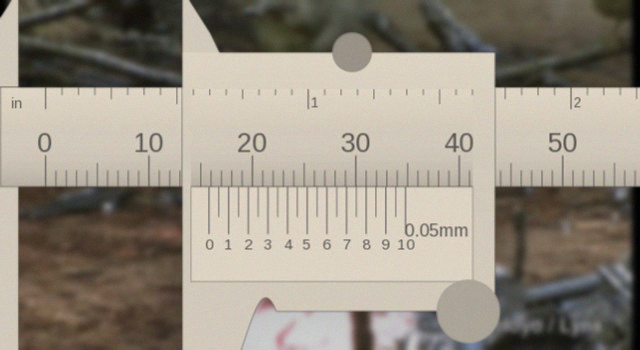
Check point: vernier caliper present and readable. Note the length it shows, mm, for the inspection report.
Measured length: 15.8 mm
